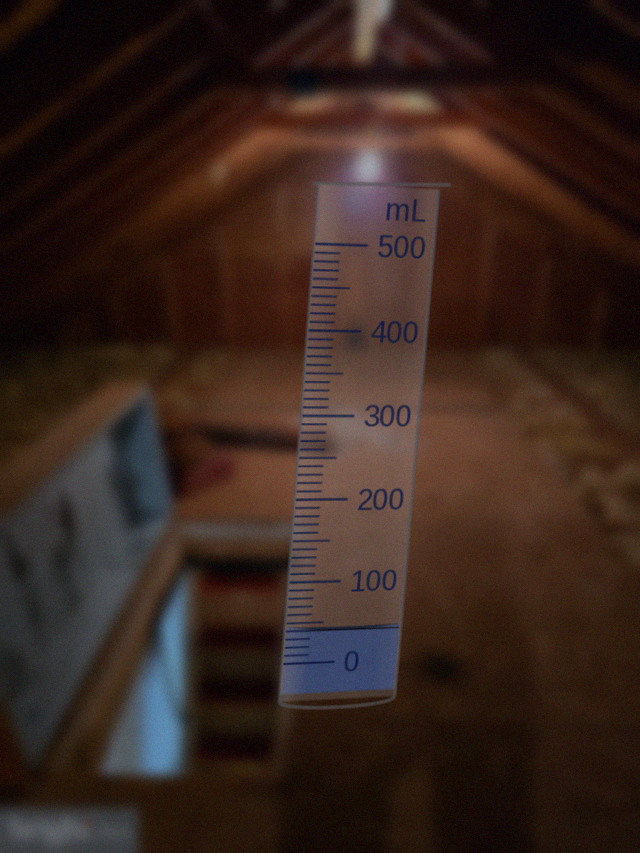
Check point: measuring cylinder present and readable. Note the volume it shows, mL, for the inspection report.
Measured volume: 40 mL
